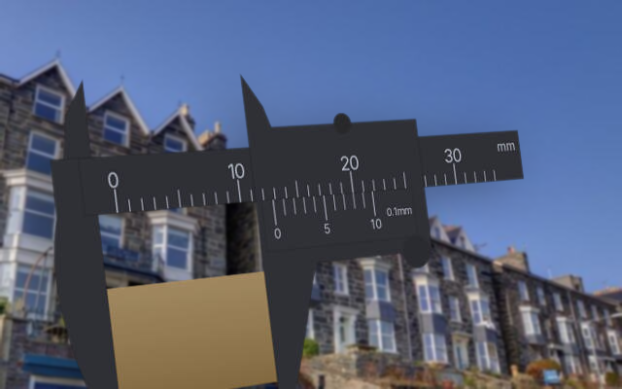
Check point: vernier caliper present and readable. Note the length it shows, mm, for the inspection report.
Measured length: 12.8 mm
